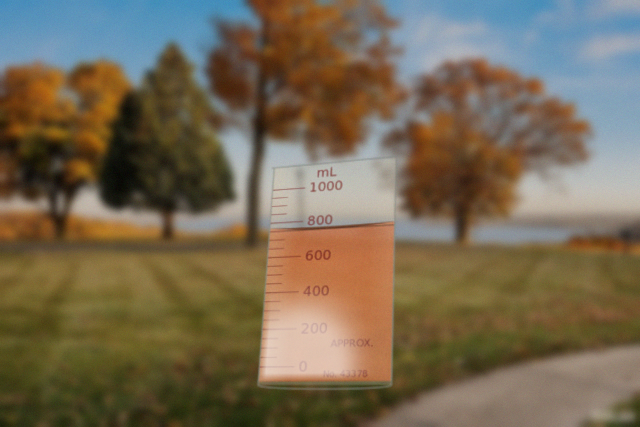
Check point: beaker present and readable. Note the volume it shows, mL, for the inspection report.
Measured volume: 750 mL
